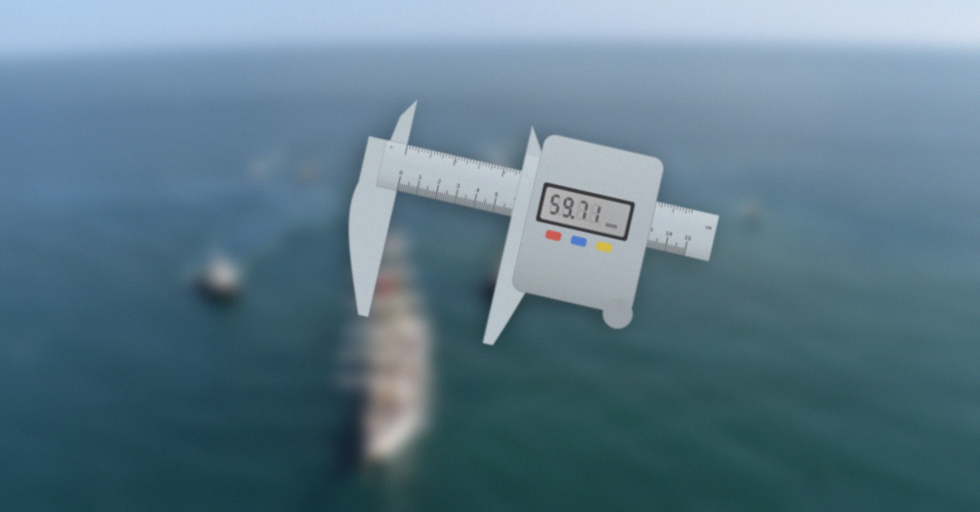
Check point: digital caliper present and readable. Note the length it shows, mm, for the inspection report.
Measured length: 59.71 mm
